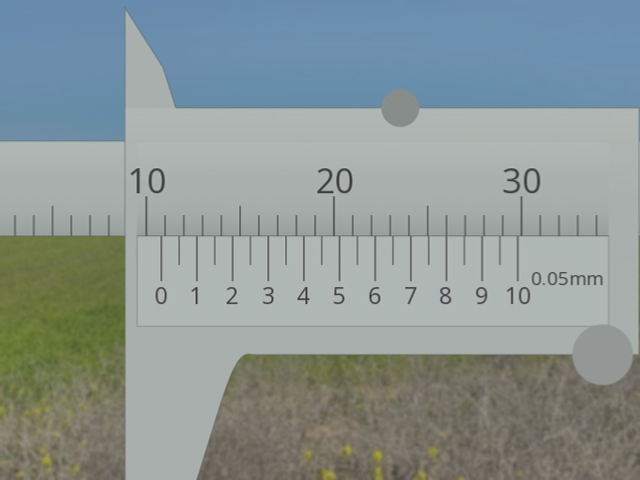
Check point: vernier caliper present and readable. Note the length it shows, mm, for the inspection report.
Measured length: 10.8 mm
